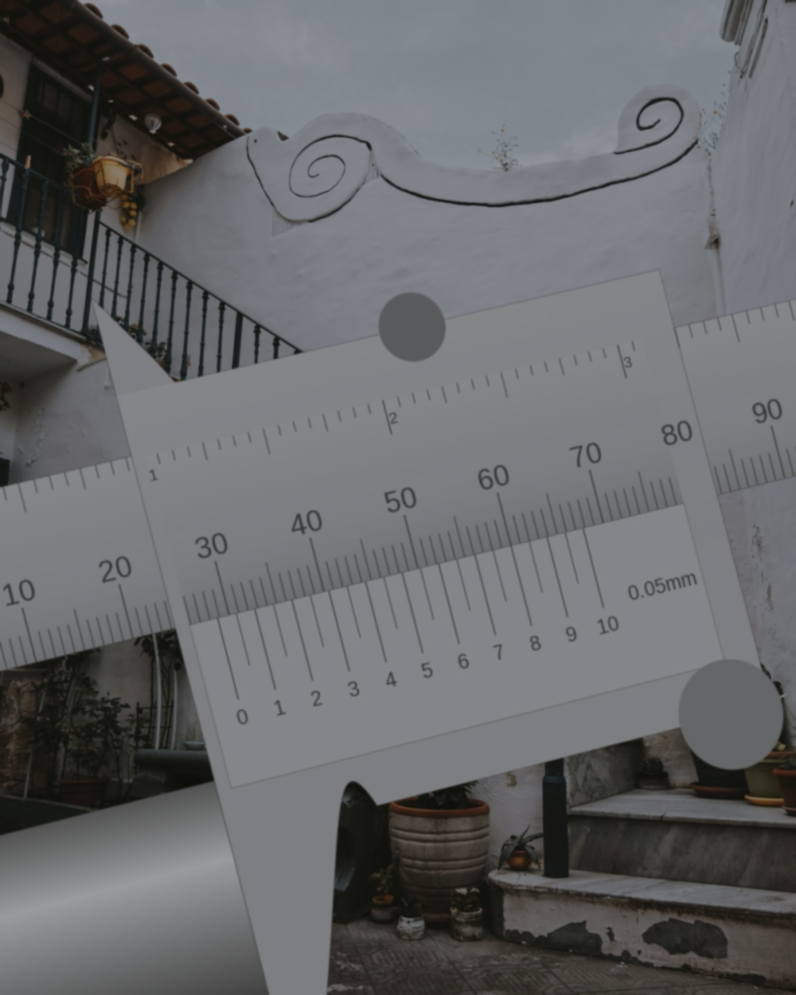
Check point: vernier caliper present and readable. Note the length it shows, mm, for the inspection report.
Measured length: 28.8 mm
